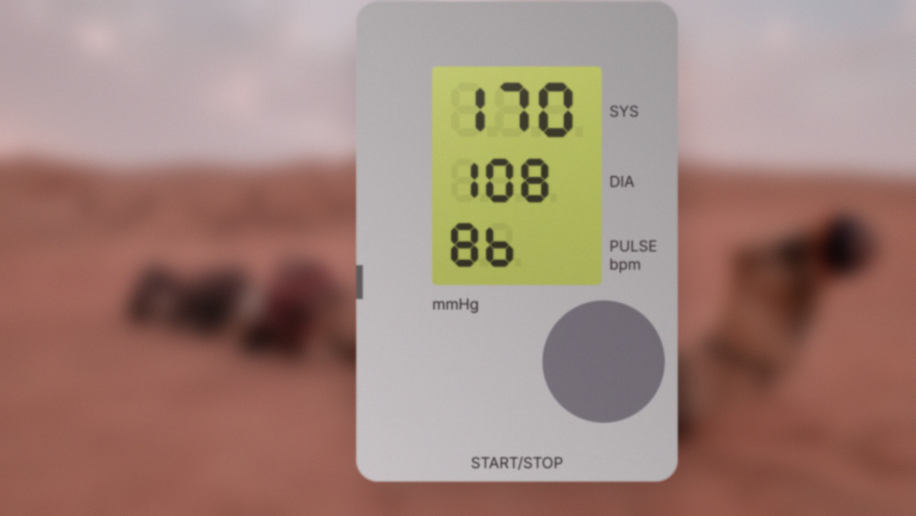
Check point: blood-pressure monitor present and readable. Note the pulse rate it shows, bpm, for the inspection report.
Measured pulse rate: 86 bpm
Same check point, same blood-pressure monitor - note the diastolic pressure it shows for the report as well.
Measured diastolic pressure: 108 mmHg
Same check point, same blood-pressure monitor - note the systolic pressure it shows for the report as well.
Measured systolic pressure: 170 mmHg
